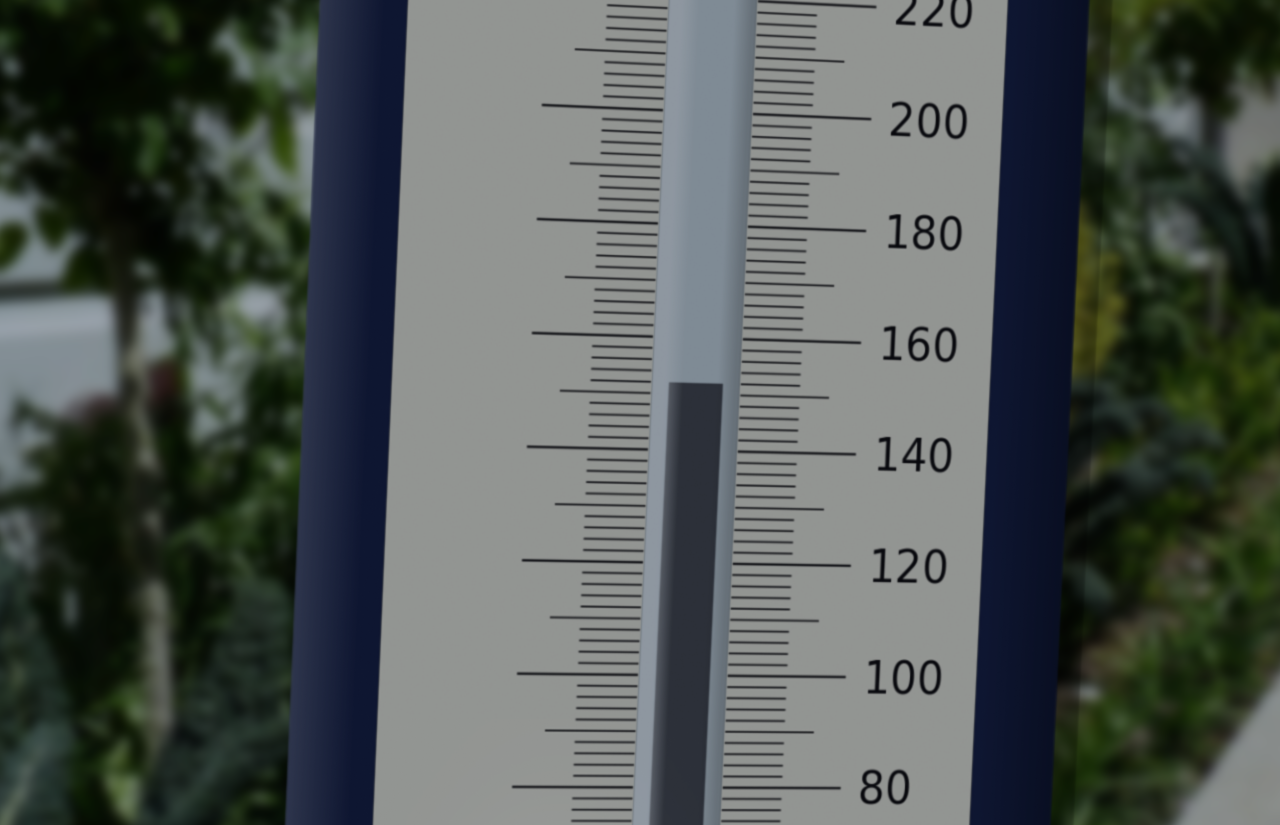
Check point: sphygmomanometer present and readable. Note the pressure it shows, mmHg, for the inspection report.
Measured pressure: 152 mmHg
